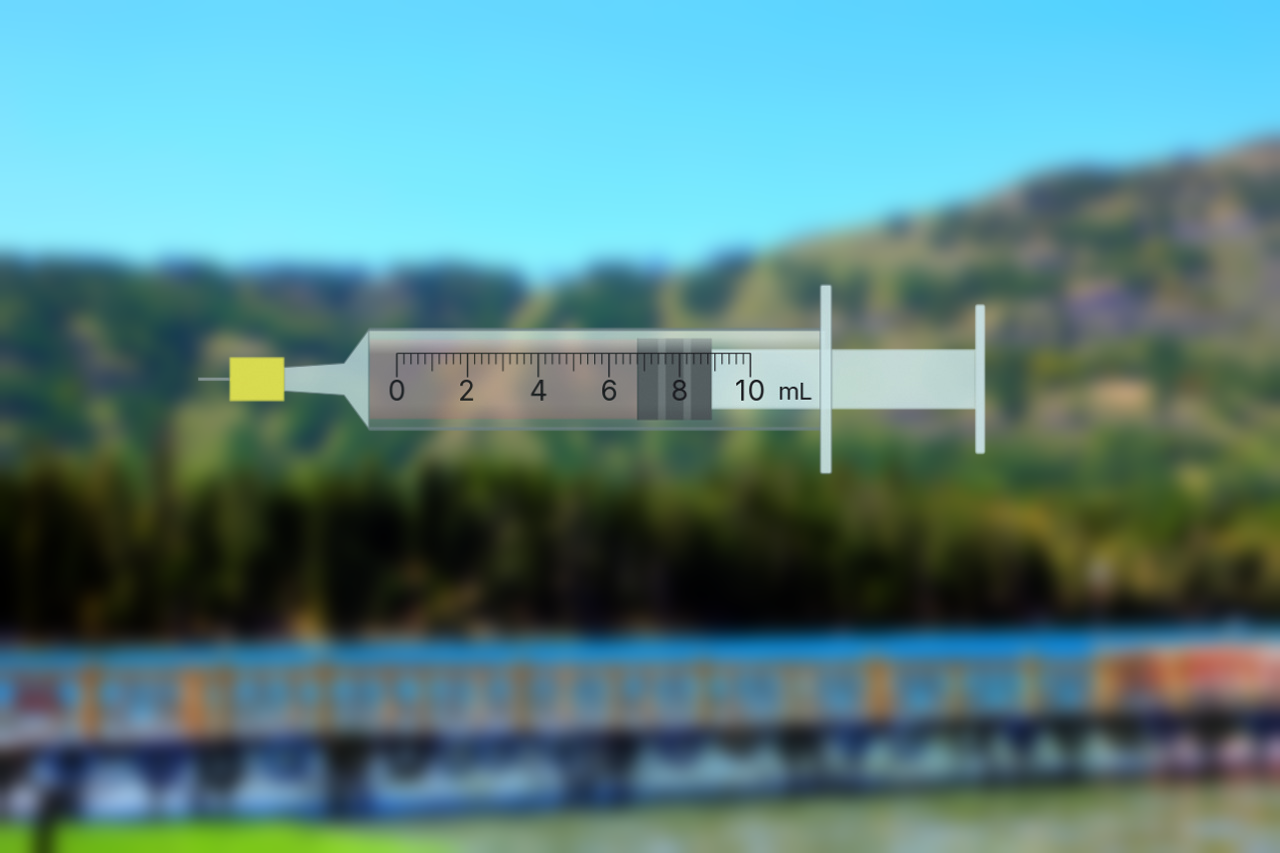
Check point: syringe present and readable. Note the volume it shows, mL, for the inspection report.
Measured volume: 6.8 mL
